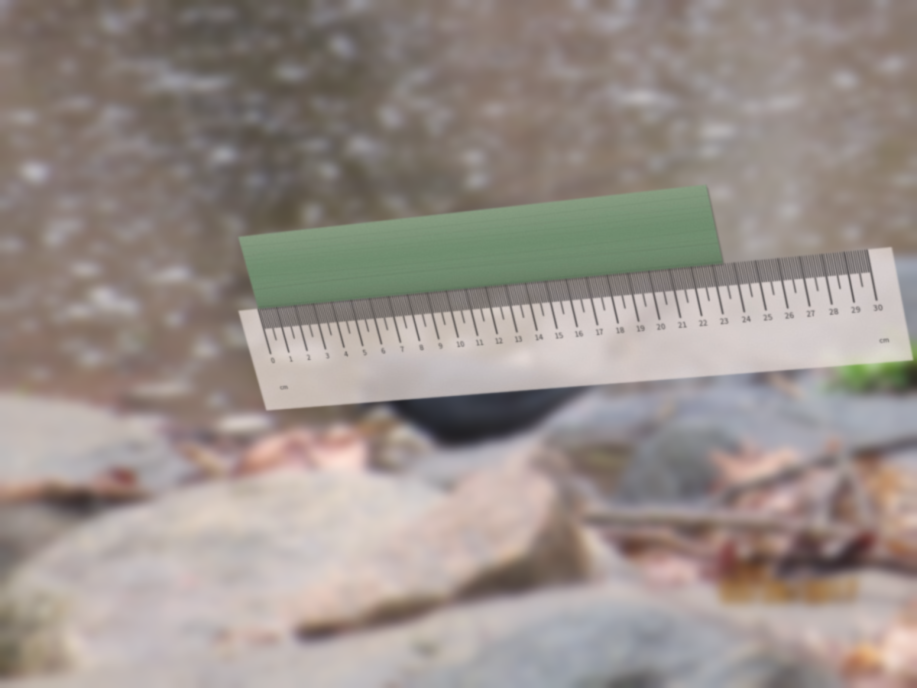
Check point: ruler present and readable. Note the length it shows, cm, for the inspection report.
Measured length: 23.5 cm
